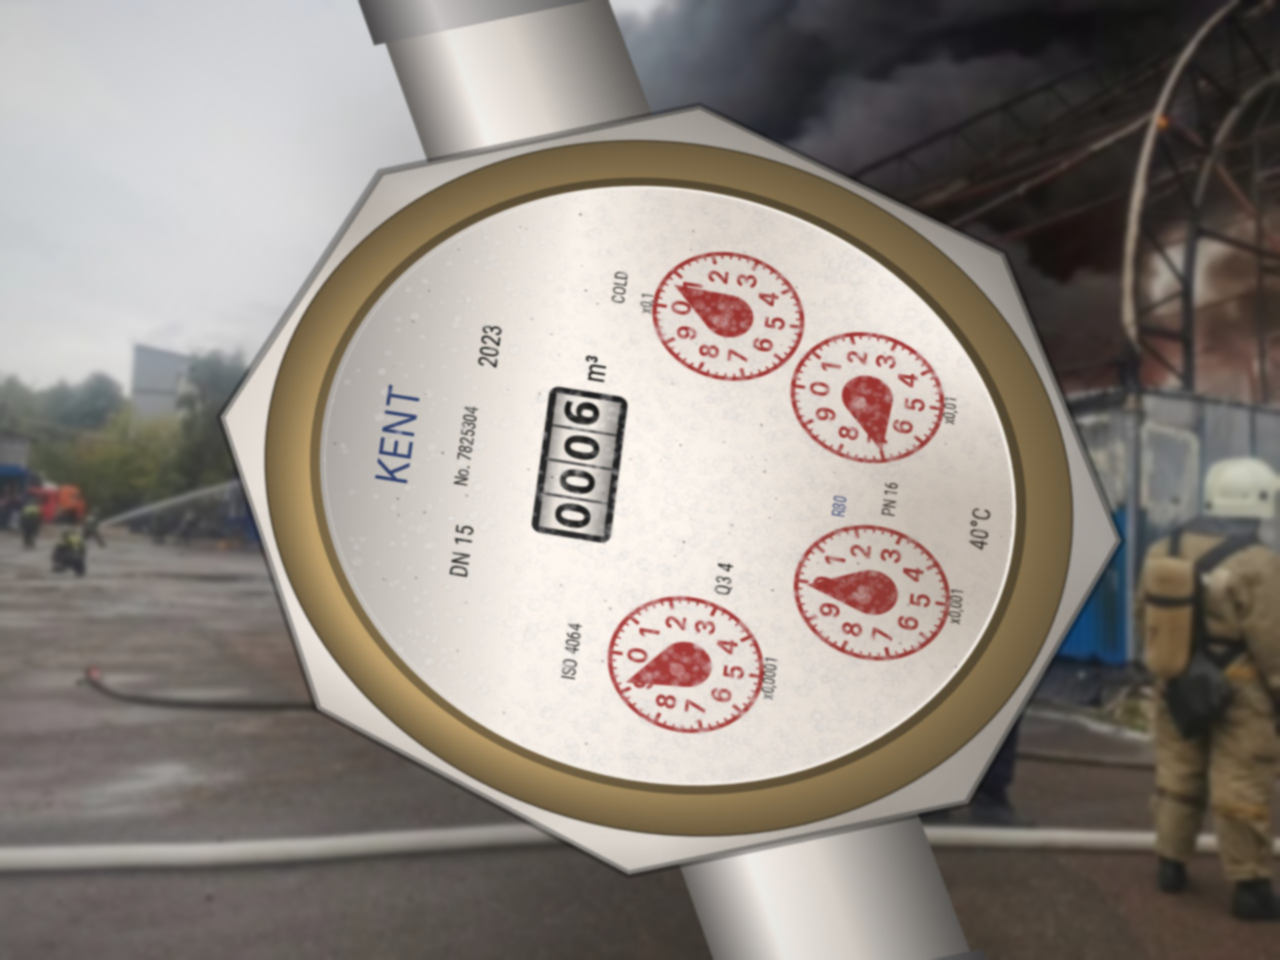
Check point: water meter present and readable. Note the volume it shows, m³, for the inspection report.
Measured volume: 6.0699 m³
